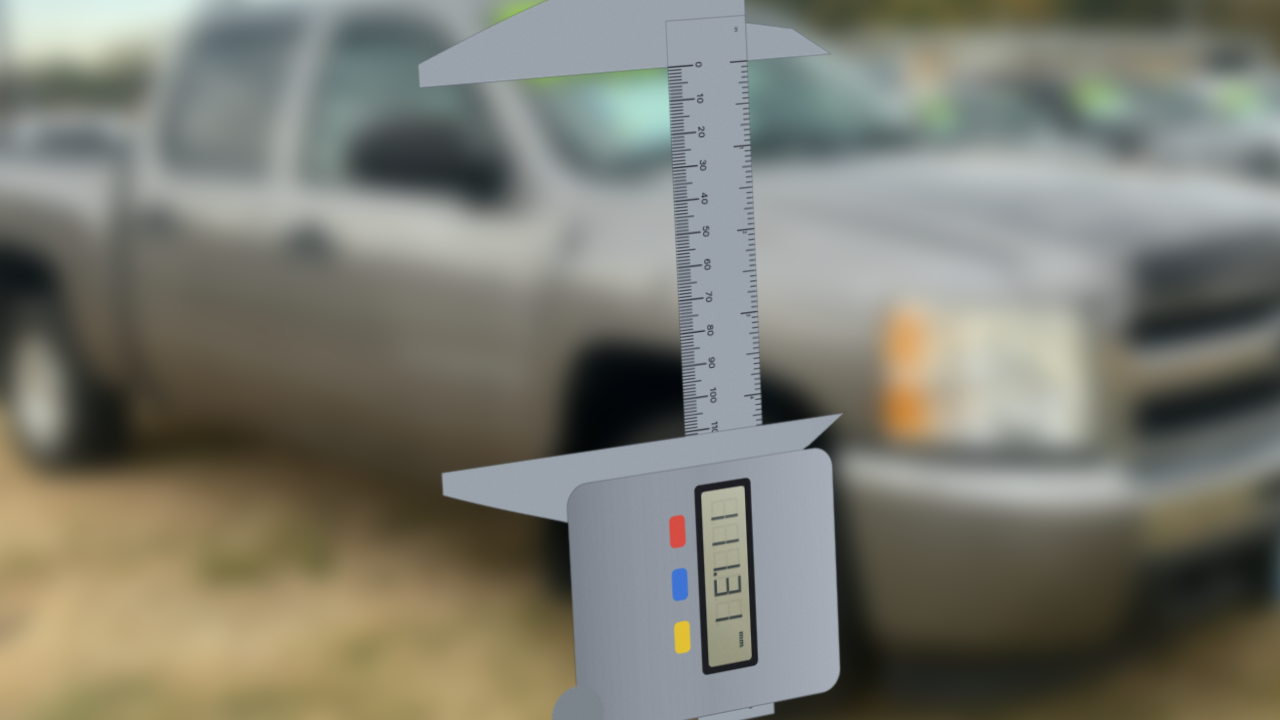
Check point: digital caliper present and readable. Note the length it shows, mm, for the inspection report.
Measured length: 111.31 mm
